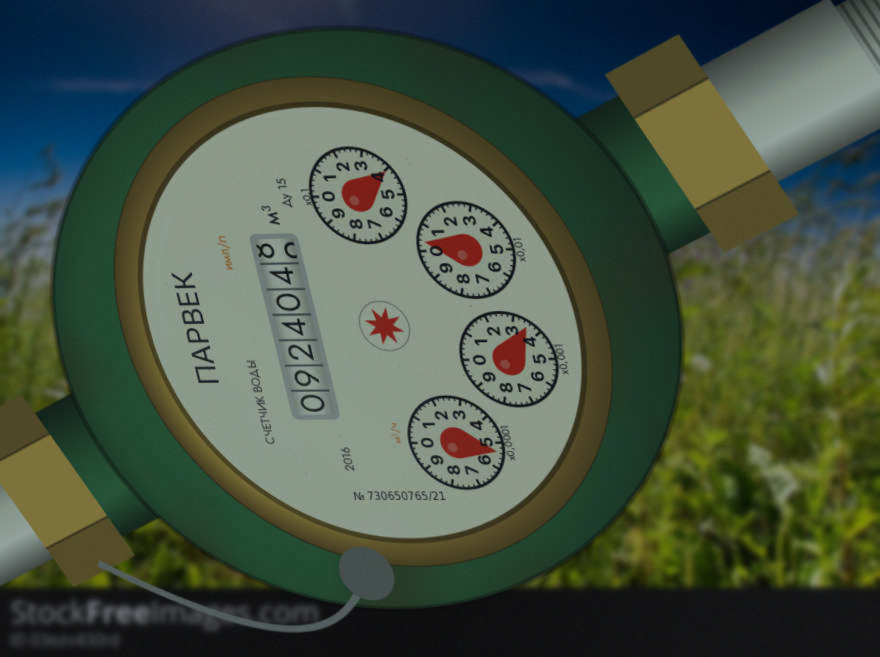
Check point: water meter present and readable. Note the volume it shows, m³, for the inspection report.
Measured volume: 924048.4035 m³
